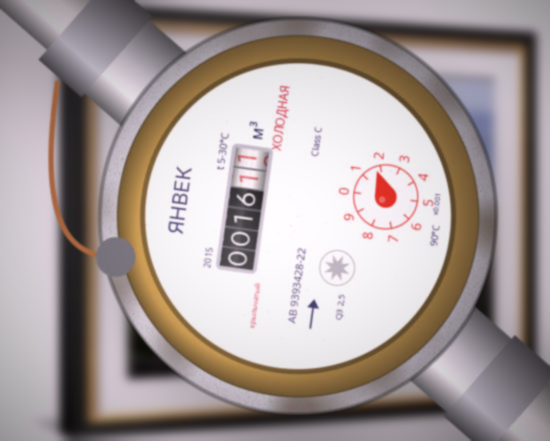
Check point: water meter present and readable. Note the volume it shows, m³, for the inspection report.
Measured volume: 16.111 m³
